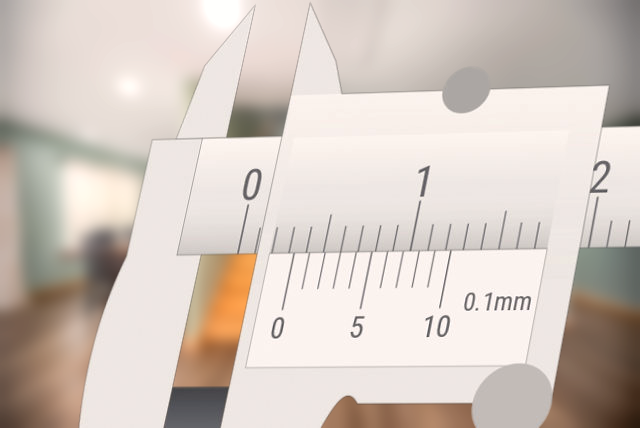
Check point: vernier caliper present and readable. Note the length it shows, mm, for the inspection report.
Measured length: 3.3 mm
